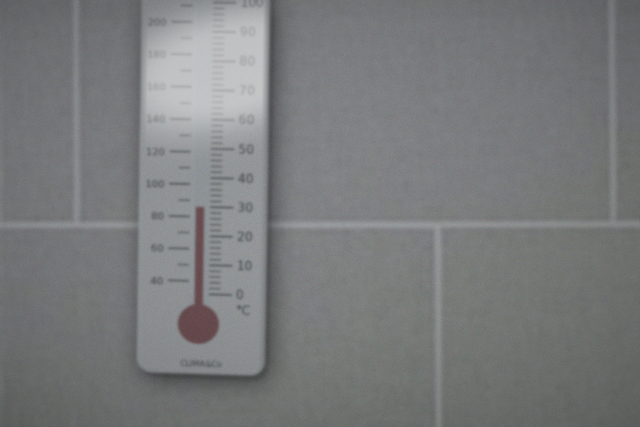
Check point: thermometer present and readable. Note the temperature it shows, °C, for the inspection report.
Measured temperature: 30 °C
